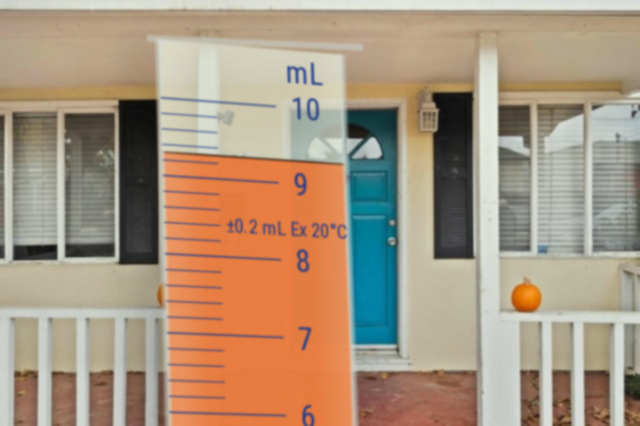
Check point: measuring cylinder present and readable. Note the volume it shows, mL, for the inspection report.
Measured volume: 9.3 mL
